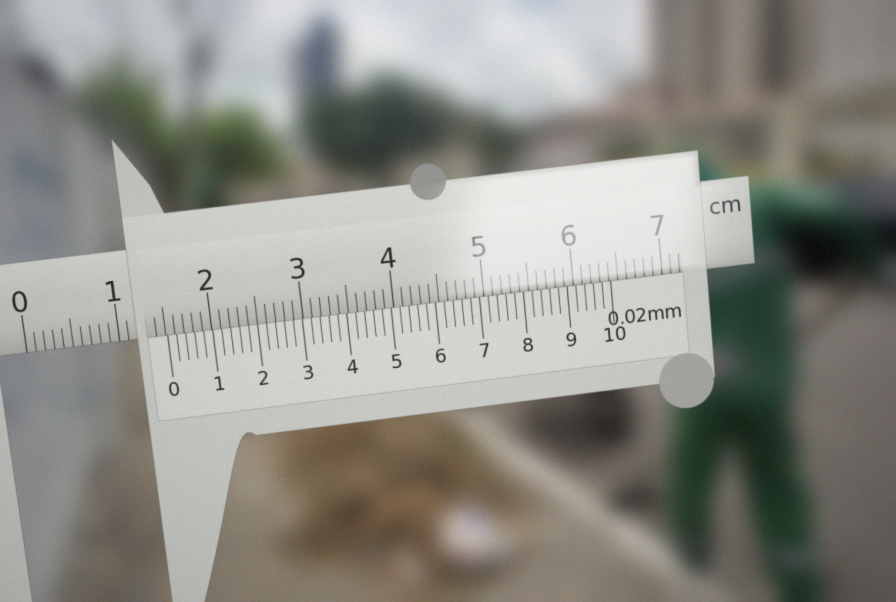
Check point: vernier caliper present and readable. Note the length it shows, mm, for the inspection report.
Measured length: 15.2 mm
